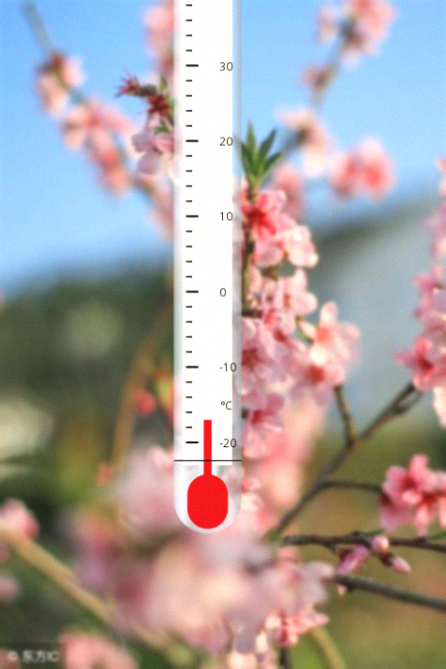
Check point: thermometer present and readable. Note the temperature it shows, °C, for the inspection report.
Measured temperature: -17 °C
